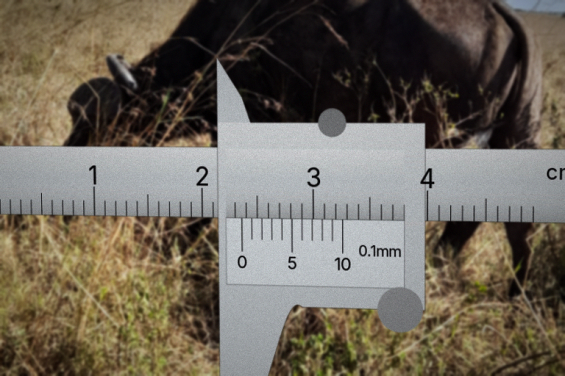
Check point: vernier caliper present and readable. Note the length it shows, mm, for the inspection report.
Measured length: 23.6 mm
